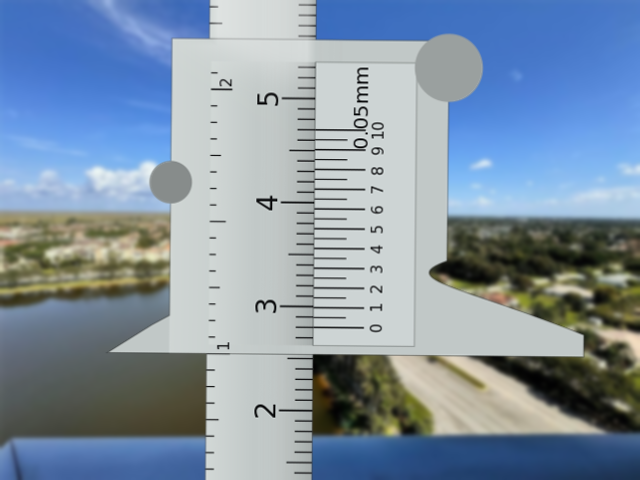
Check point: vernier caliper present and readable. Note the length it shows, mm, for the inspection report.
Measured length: 28.0 mm
